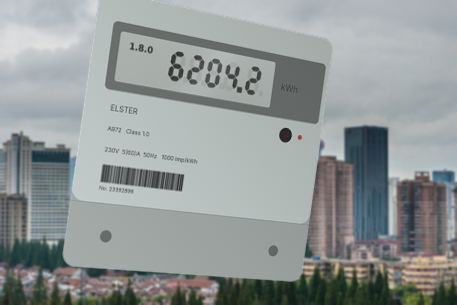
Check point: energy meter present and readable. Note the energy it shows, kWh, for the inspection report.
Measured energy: 6204.2 kWh
